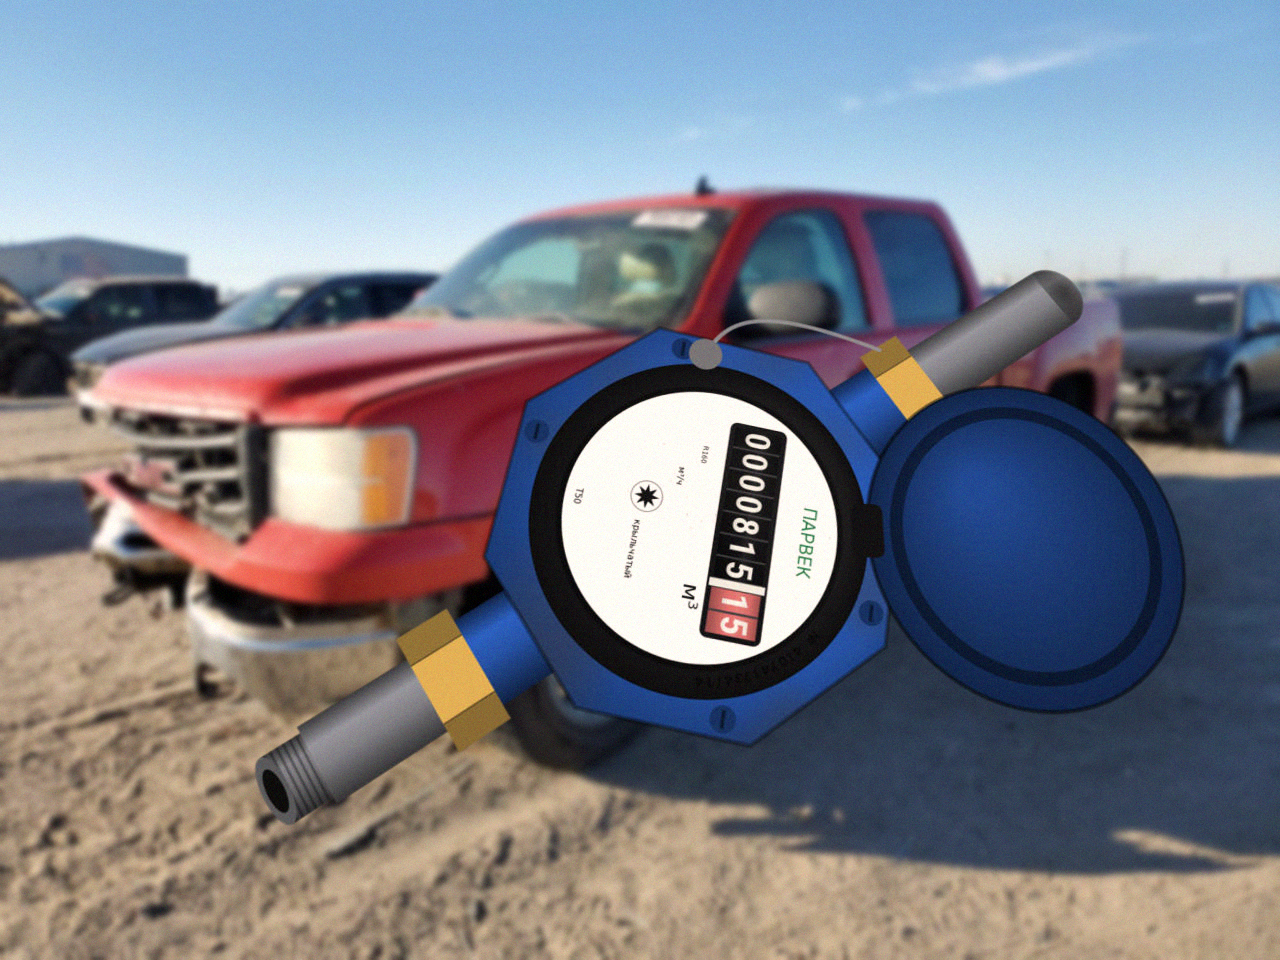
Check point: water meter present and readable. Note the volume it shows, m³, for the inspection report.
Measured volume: 815.15 m³
